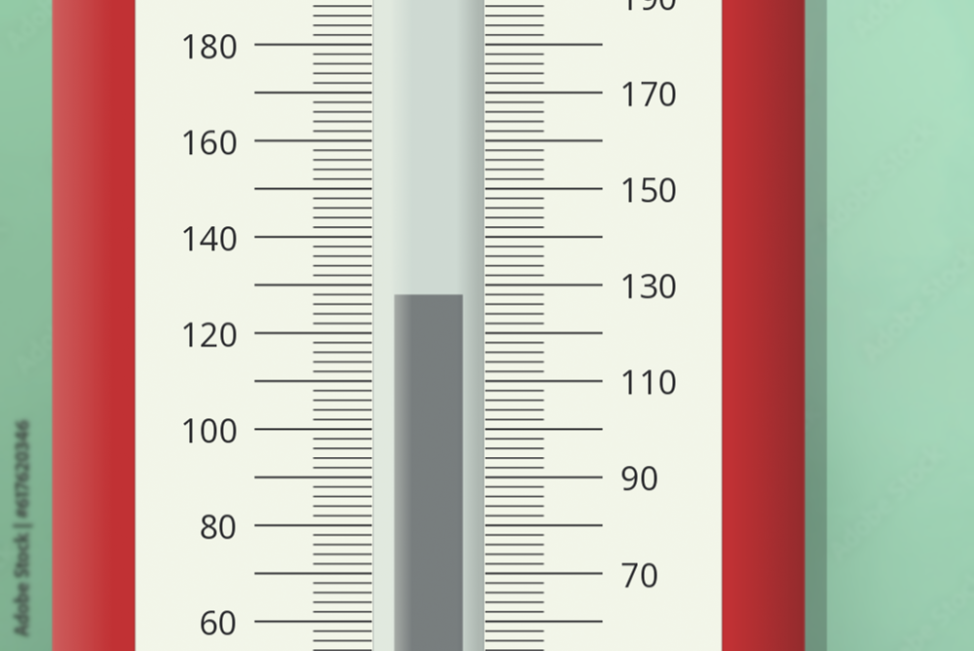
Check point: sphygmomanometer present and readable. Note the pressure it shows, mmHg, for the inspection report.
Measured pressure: 128 mmHg
